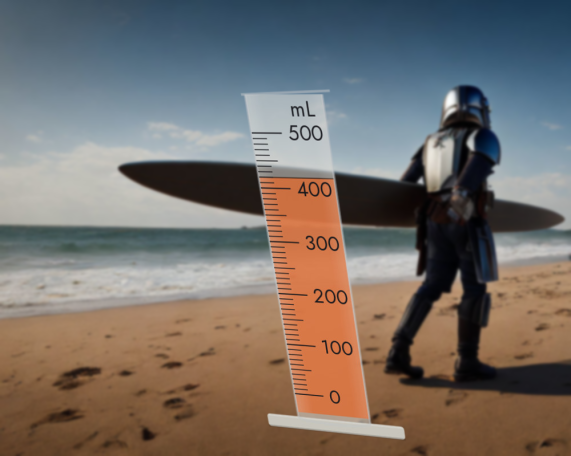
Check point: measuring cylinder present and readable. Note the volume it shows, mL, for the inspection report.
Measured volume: 420 mL
